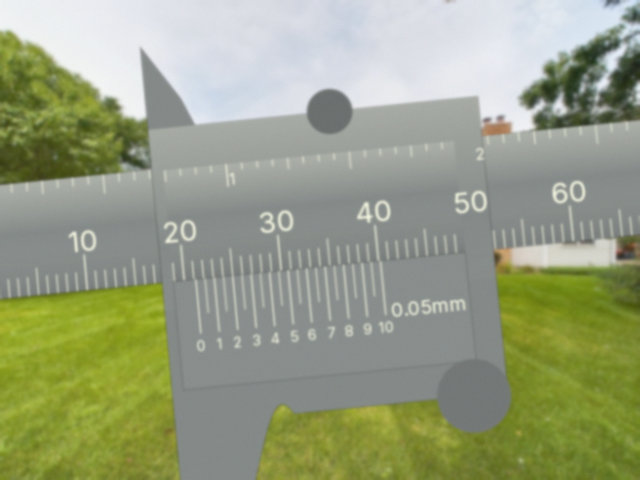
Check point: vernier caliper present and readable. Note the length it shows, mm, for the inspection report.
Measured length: 21.2 mm
